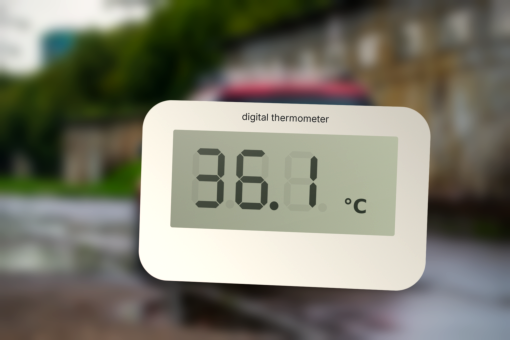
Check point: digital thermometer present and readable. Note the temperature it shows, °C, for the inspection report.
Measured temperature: 36.1 °C
